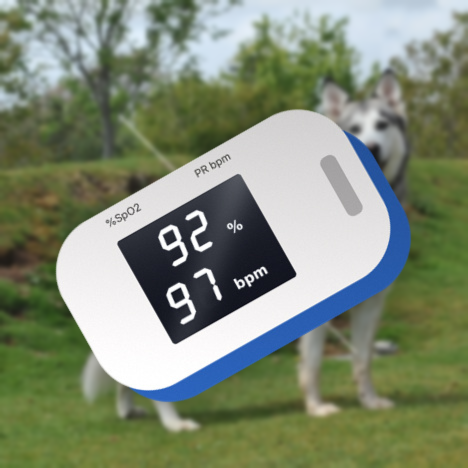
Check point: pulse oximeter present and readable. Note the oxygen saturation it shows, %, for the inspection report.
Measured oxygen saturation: 92 %
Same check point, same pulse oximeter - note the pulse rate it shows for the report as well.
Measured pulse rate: 97 bpm
